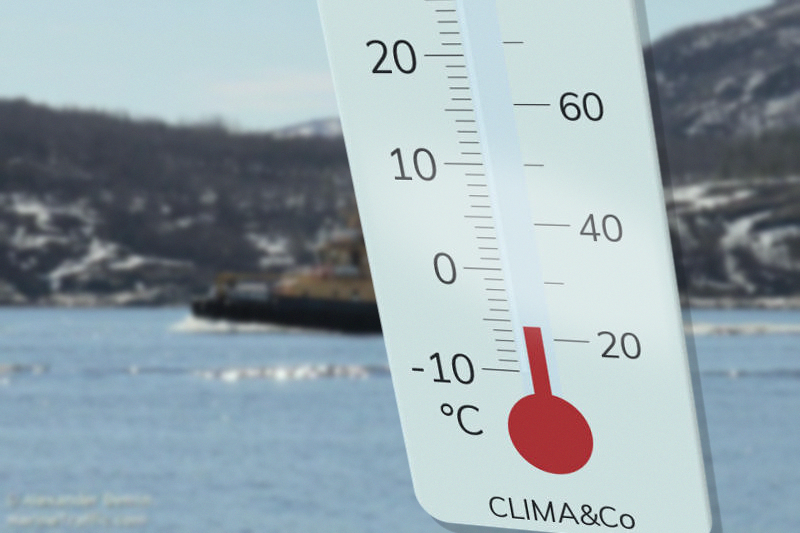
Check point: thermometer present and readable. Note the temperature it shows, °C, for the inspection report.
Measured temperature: -5.5 °C
